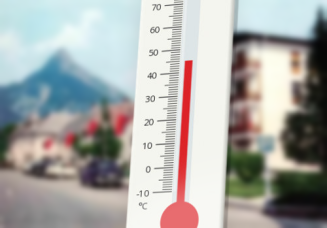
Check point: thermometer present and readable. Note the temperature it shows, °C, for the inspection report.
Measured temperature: 45 °C
